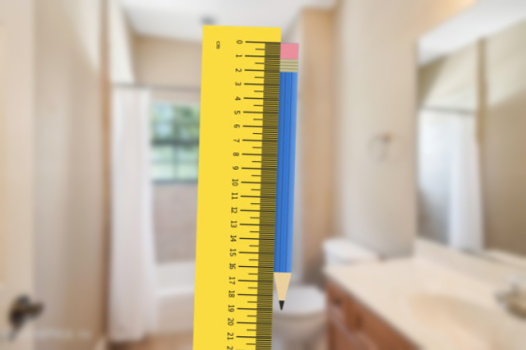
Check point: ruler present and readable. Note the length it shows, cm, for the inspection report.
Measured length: 19 cm
